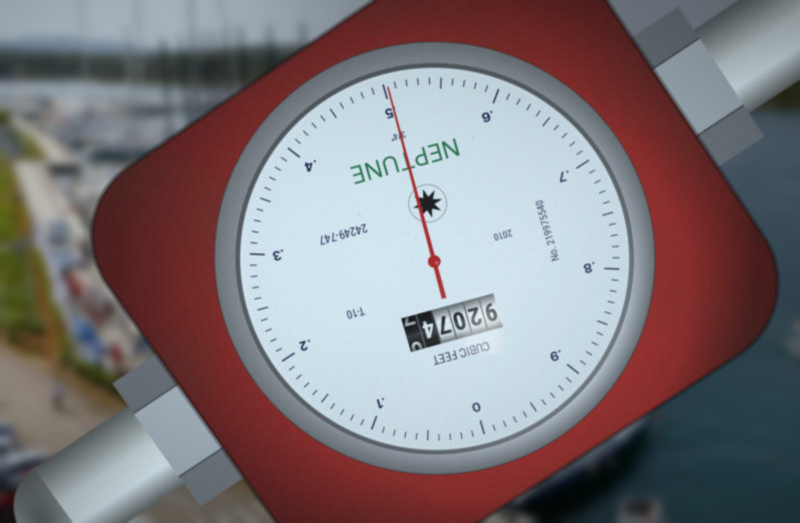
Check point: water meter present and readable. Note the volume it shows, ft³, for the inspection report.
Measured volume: 920746.50 ft³
